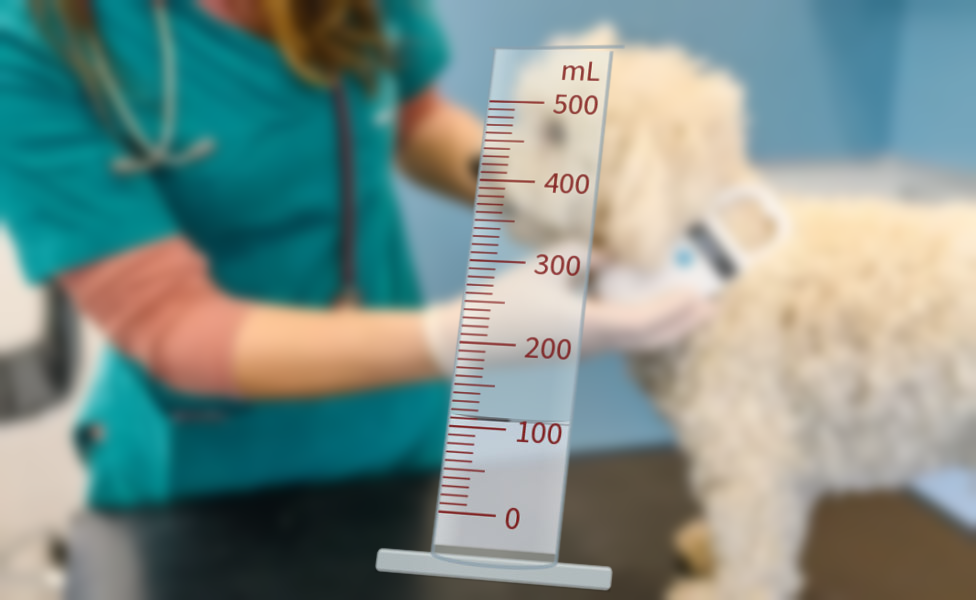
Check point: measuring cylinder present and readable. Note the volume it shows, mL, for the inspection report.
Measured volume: 110 mL
